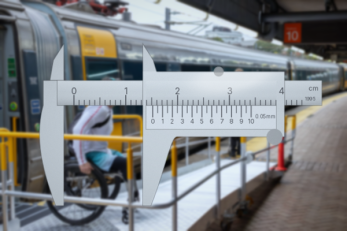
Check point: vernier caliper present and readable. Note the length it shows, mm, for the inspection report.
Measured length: 15.2 mm
